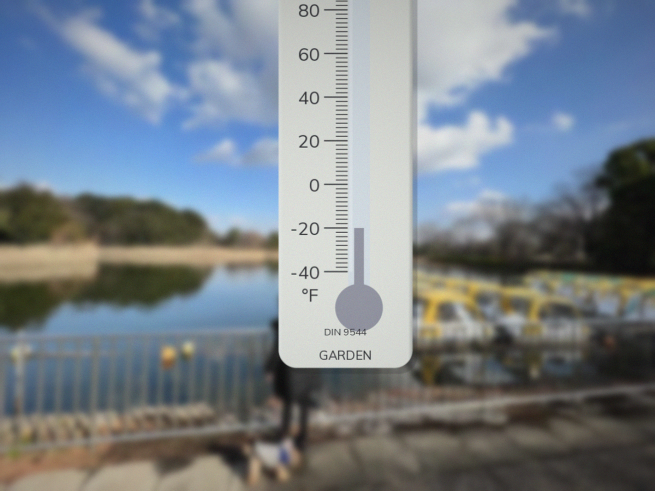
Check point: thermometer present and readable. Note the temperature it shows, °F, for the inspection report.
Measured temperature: -20 °F
